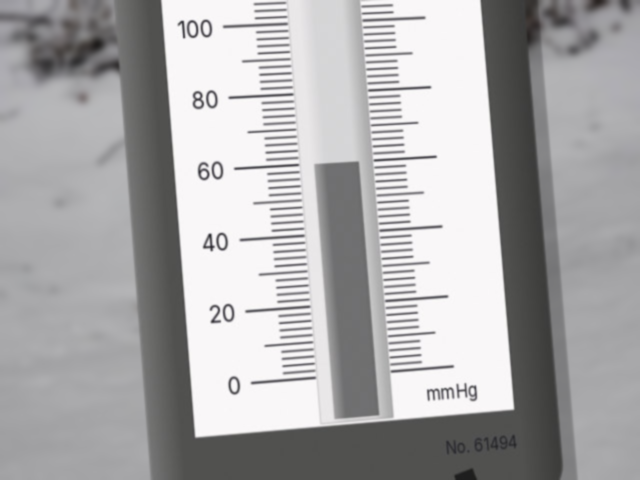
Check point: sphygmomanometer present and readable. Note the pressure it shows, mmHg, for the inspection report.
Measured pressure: 60 mmHg
